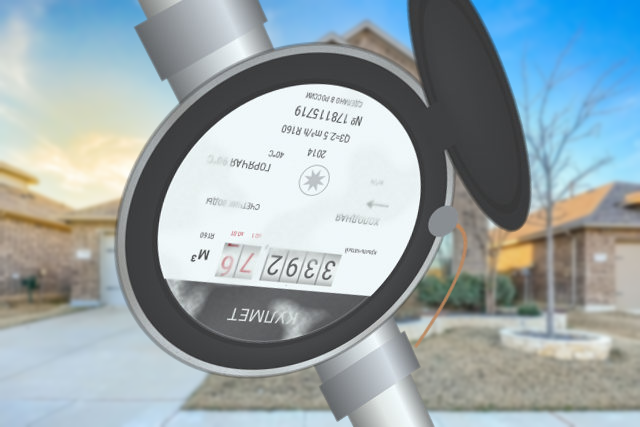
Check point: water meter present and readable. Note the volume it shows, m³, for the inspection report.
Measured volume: 3392.76 m³
